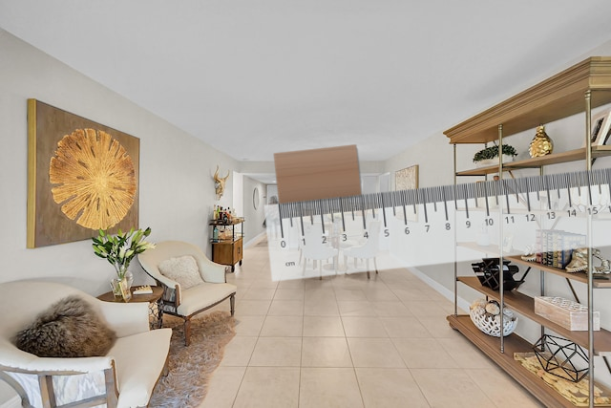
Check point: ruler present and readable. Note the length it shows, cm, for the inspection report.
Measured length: 4 cm
